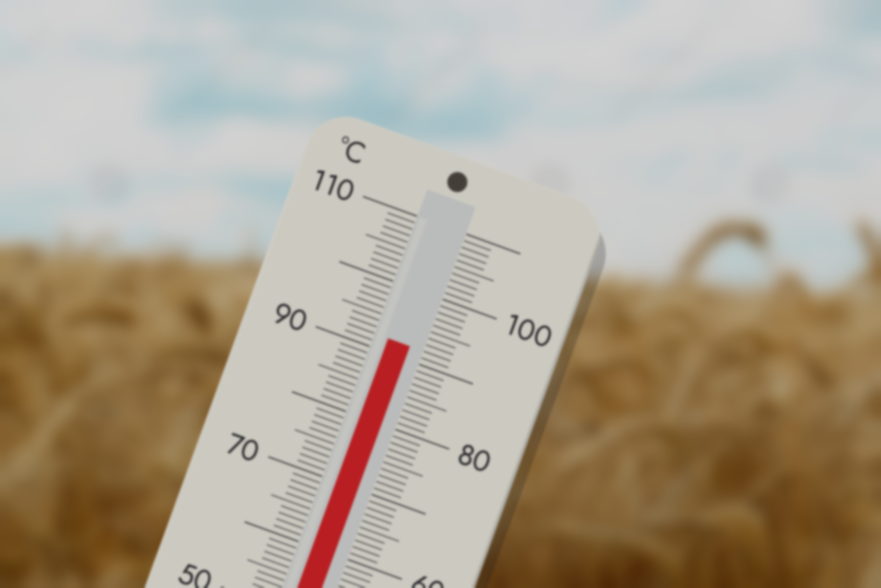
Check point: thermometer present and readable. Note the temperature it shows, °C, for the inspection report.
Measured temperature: 92 °C
